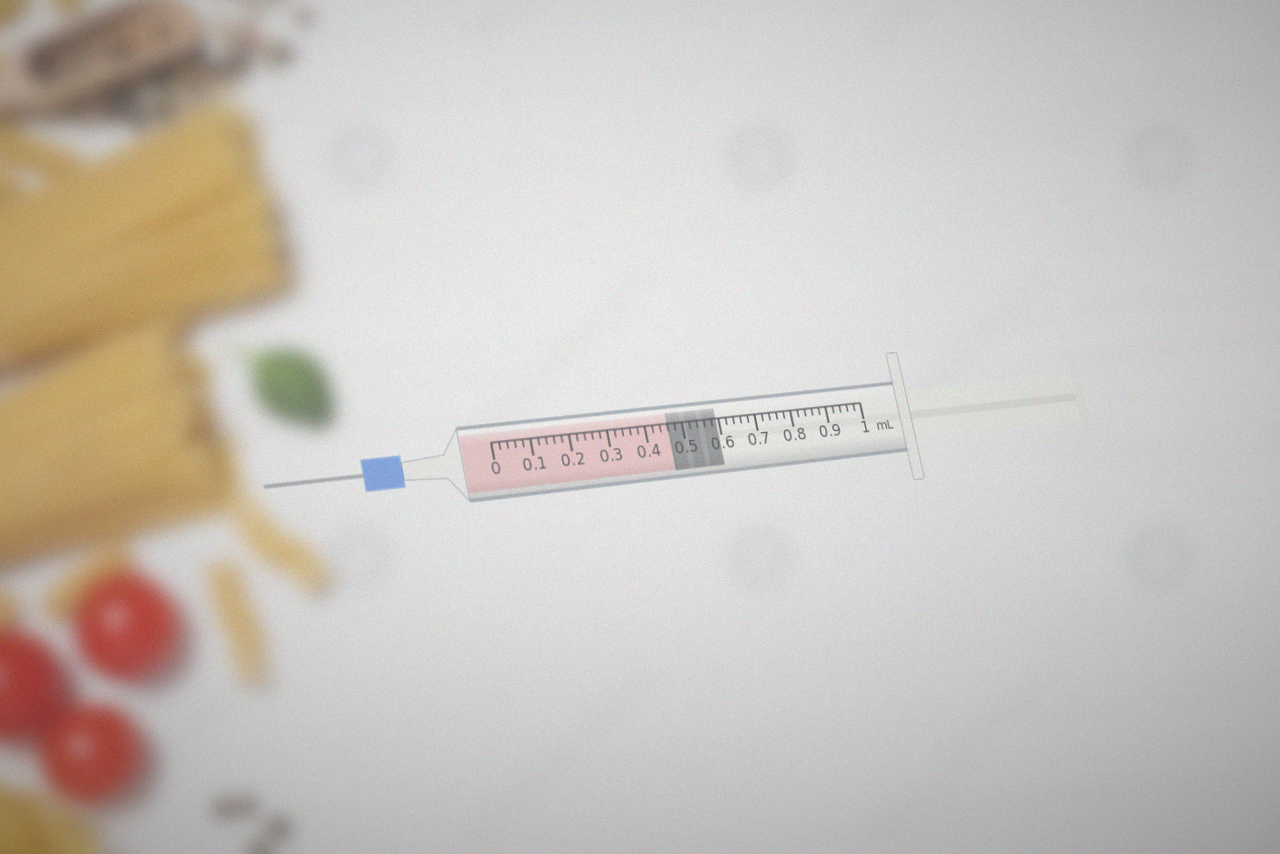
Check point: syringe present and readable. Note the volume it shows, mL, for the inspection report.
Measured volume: 0.46 mL
